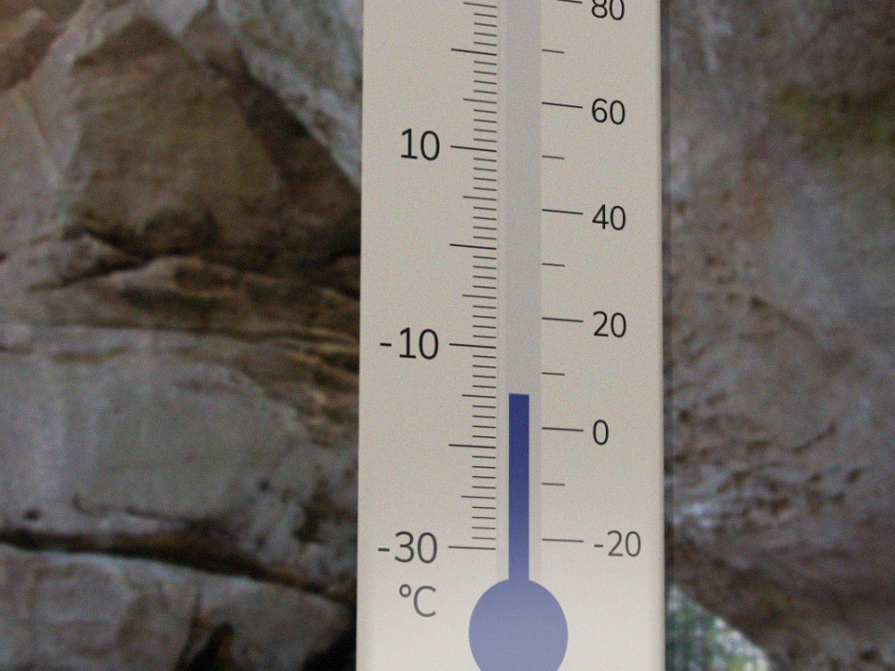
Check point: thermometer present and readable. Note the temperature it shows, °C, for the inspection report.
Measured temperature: -14.5 °C
